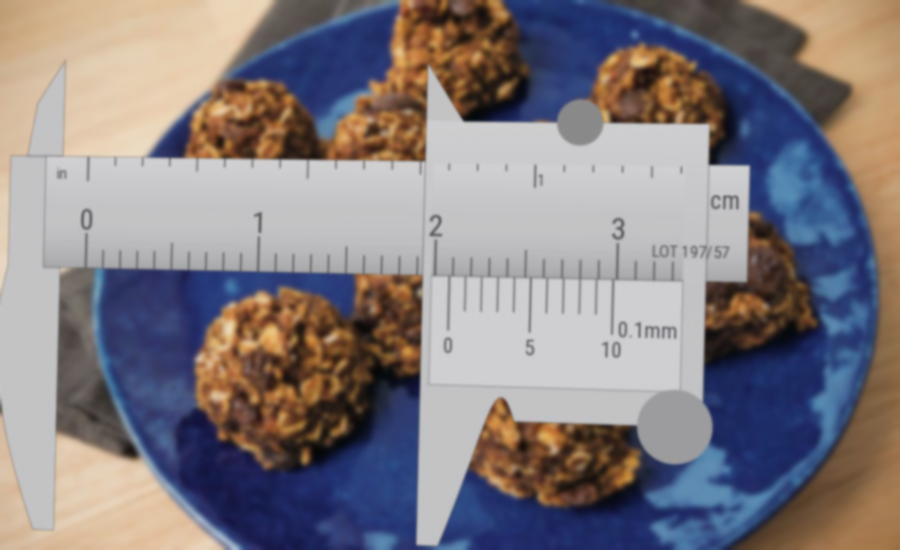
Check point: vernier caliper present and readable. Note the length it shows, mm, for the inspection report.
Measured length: 20.8 mm
